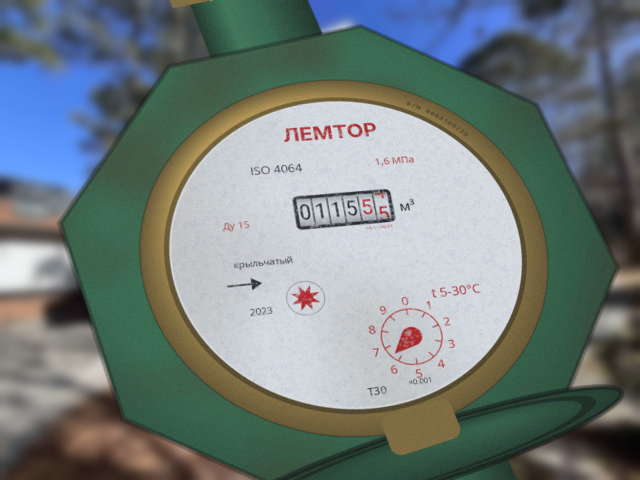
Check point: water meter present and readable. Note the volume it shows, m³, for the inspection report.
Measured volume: 115.546 m³
